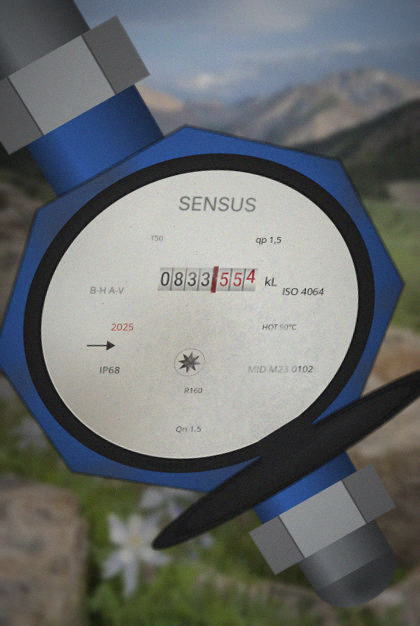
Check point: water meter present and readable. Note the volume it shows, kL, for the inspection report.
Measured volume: 833.554 kL
